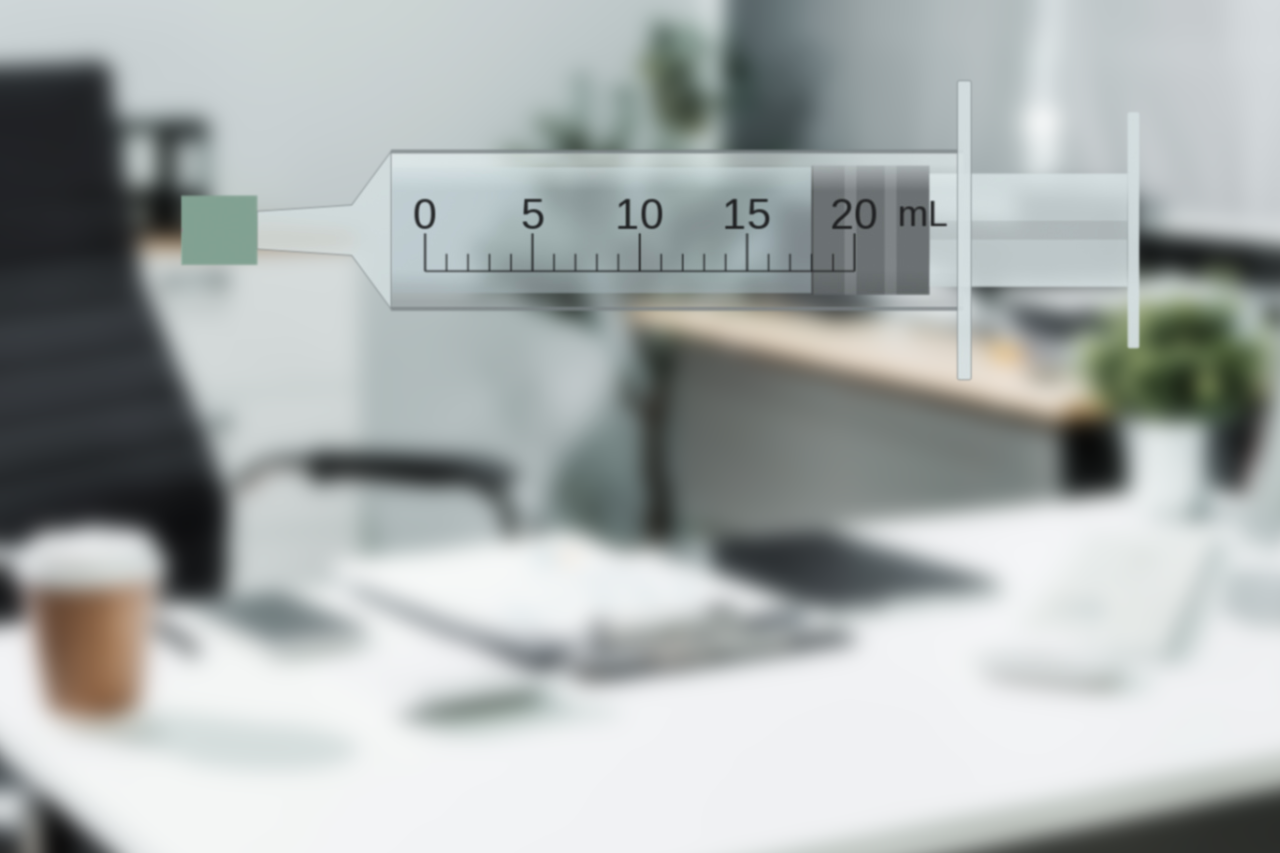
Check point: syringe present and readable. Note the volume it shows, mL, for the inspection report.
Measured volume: 18 mL
